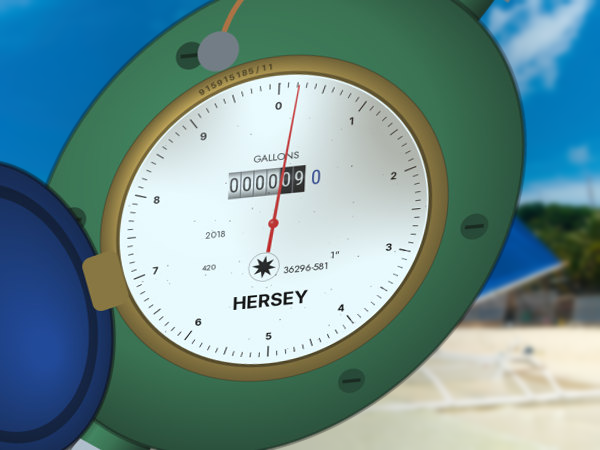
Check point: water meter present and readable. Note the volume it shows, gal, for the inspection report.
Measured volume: 90.2 gal
